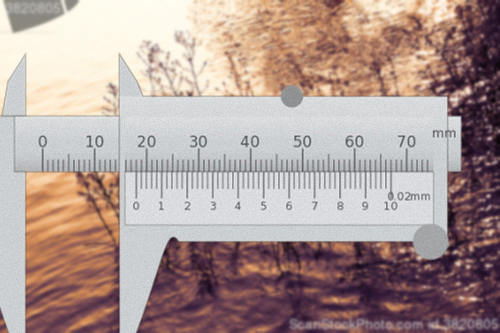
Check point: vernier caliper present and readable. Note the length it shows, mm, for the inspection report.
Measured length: 18.0 mm
